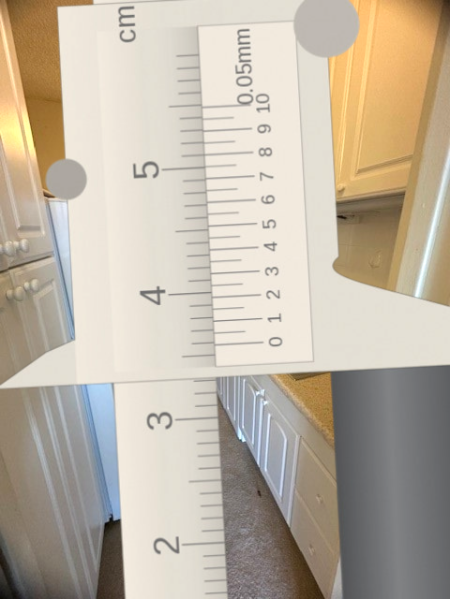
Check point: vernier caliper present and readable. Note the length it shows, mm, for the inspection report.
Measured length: 35.8 mm
